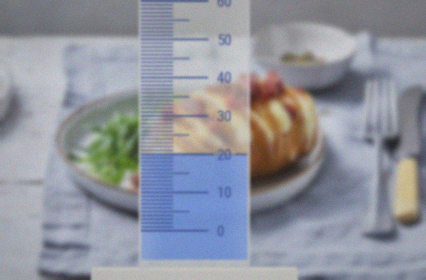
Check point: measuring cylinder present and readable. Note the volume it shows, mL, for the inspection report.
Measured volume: 20 mL
